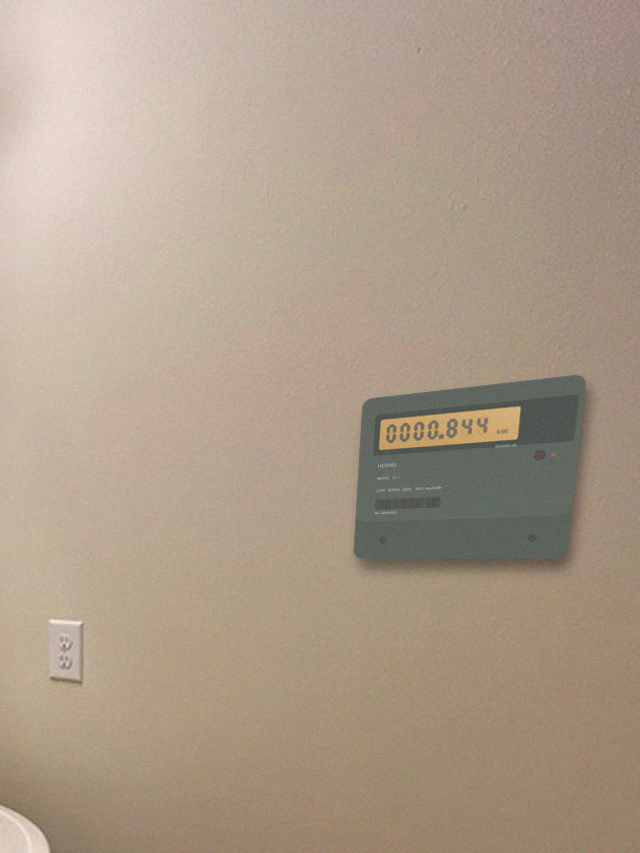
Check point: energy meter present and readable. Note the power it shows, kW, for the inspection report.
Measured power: 0.844 kW
